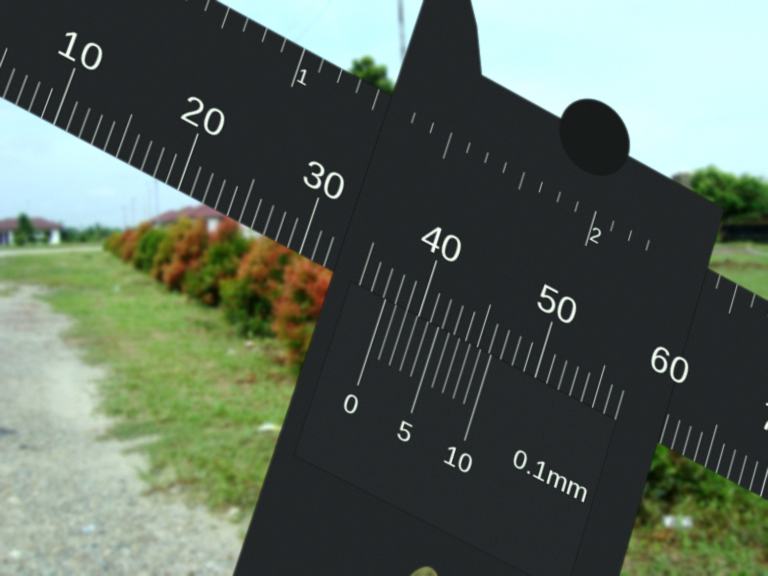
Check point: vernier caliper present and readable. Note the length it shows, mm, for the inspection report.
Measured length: 37.2 mm
